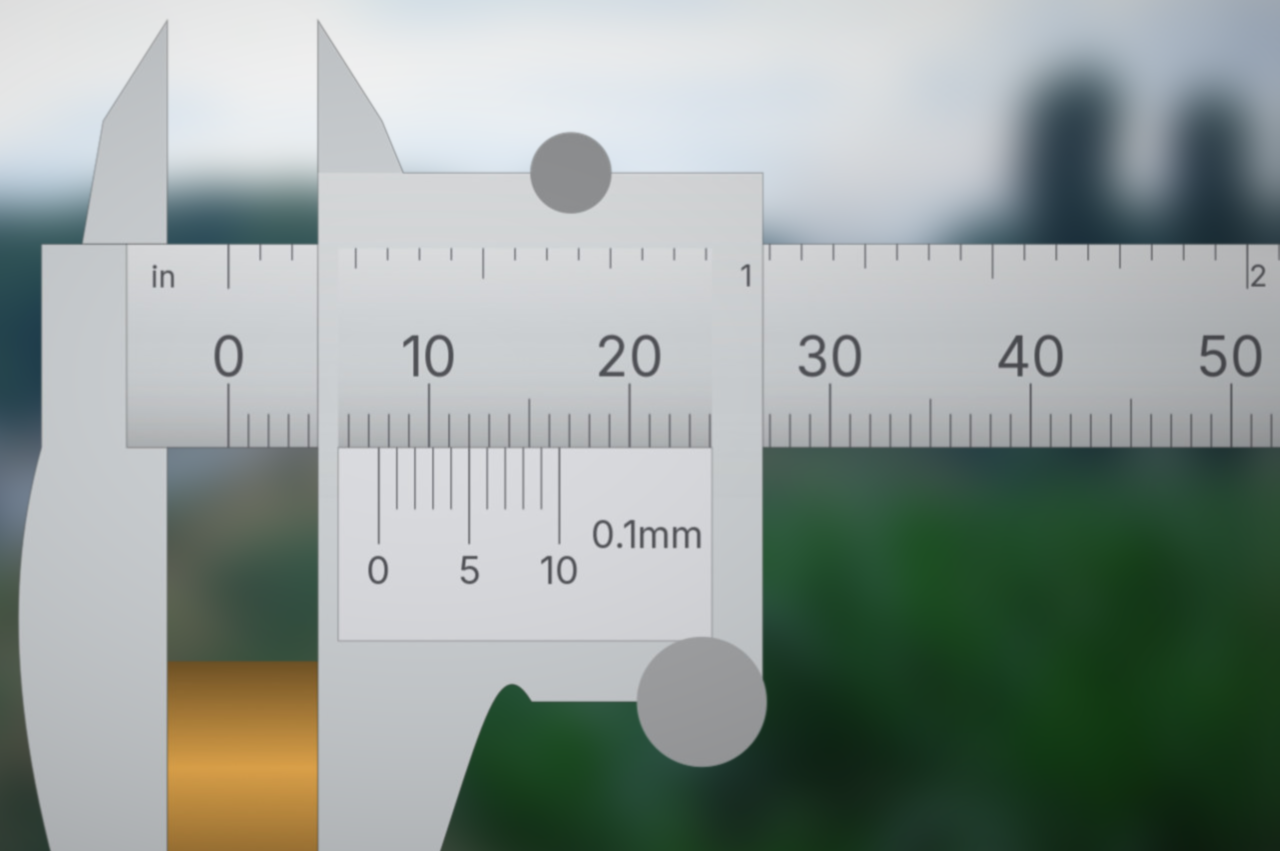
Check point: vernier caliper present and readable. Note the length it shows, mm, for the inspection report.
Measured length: 7.5 mm
